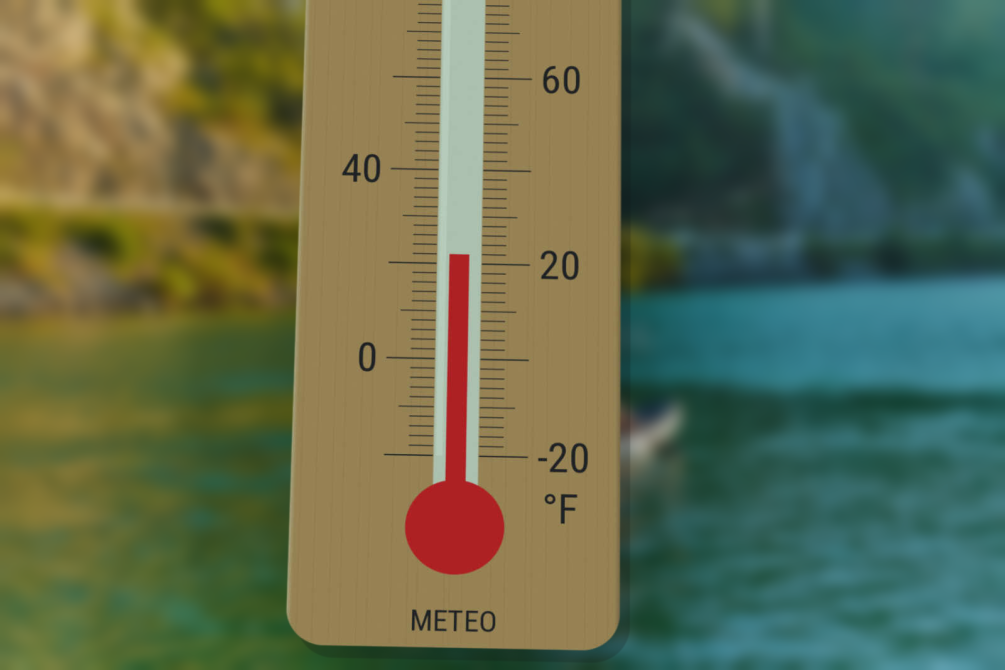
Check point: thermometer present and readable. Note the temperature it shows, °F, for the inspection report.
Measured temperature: 22 °F
